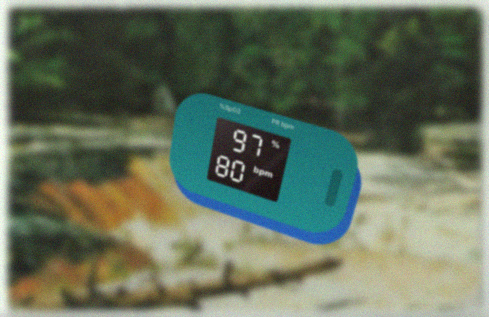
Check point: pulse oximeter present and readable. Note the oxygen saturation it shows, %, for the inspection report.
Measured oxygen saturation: 97 %
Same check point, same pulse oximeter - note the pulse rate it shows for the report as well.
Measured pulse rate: 80 bpm
